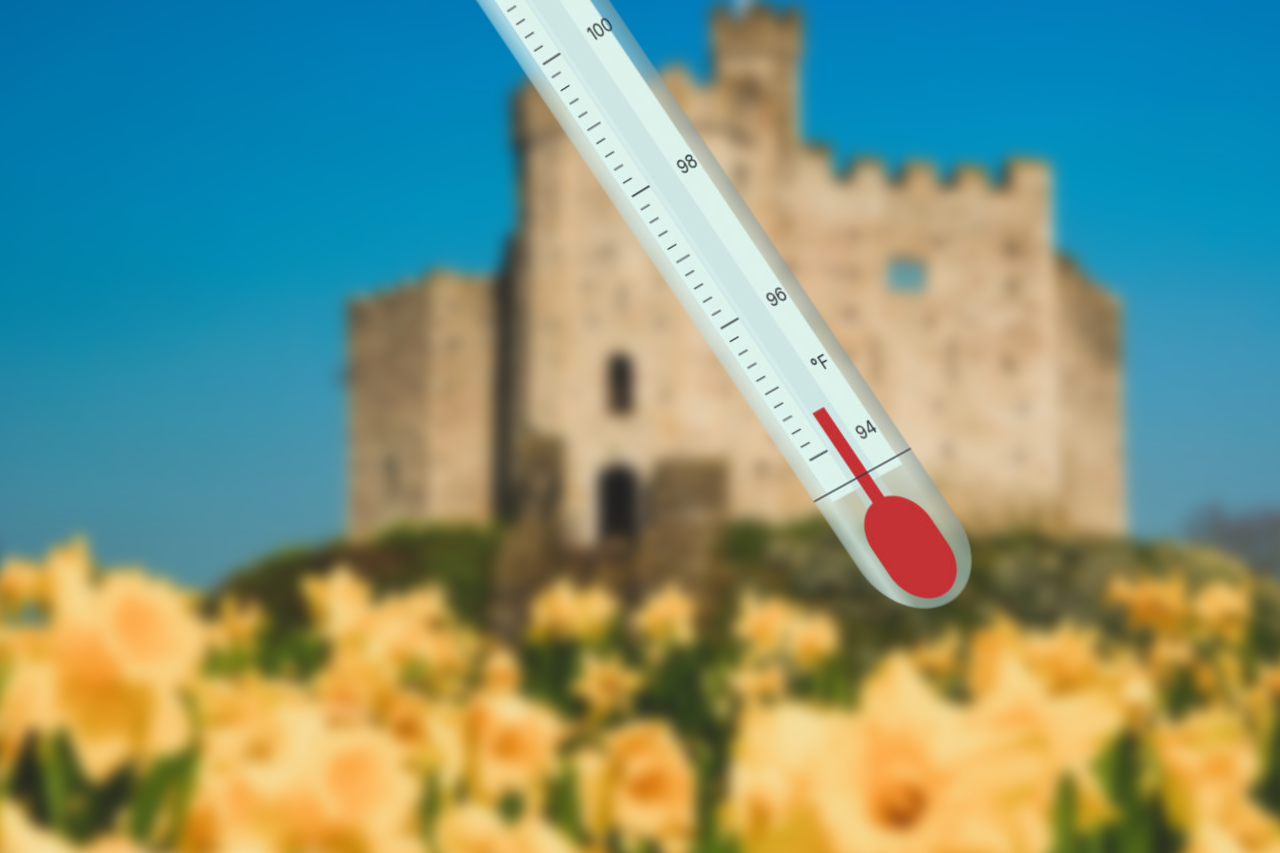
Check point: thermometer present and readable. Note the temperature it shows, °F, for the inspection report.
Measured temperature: 94.5 °F
